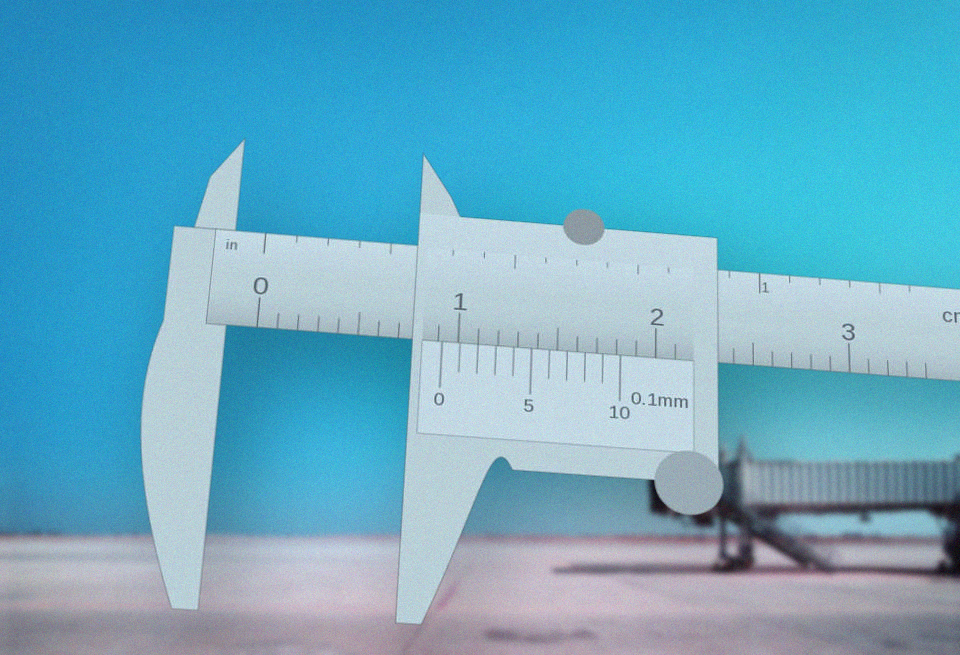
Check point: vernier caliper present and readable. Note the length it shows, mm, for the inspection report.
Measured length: 9.2 mm
